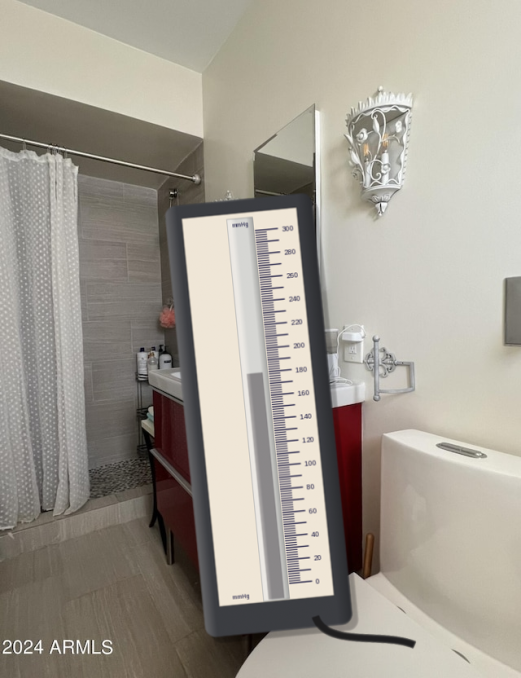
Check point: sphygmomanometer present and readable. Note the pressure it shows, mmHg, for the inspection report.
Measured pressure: 180 mmHg
